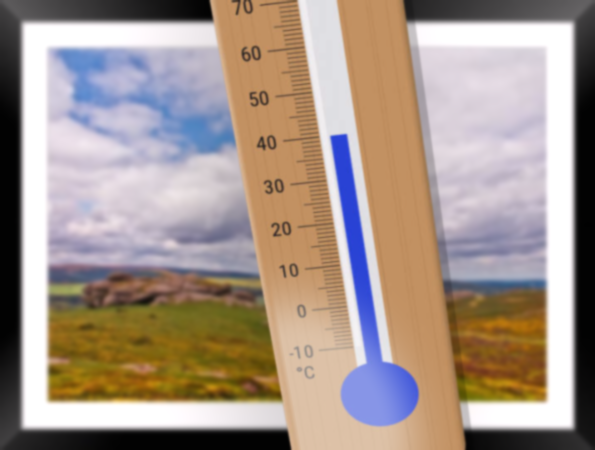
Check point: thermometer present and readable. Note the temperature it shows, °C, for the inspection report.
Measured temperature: 40 °C
